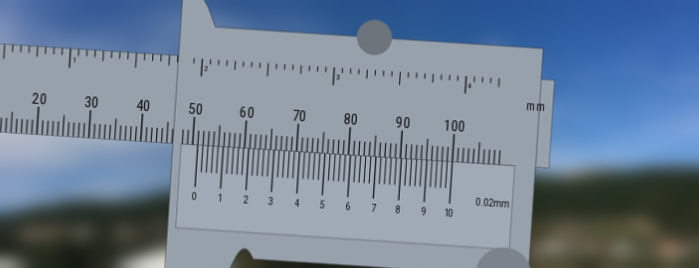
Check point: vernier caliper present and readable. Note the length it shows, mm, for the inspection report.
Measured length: 51.0 mm
